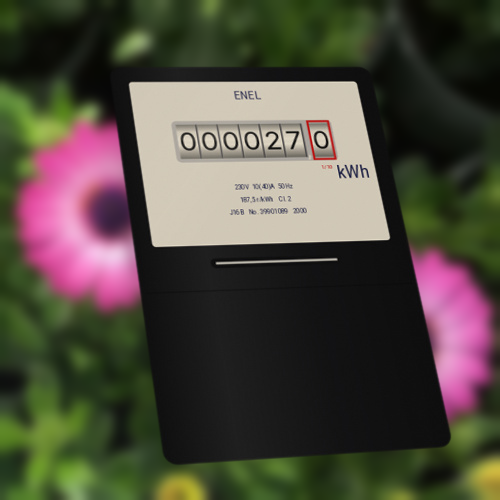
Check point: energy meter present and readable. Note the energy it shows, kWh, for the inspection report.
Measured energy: 27.0 kWh
